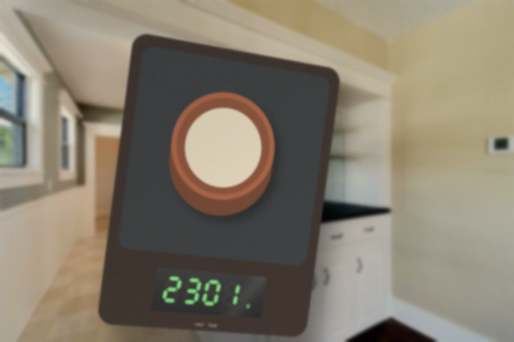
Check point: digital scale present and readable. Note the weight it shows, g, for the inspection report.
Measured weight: 2301 g
